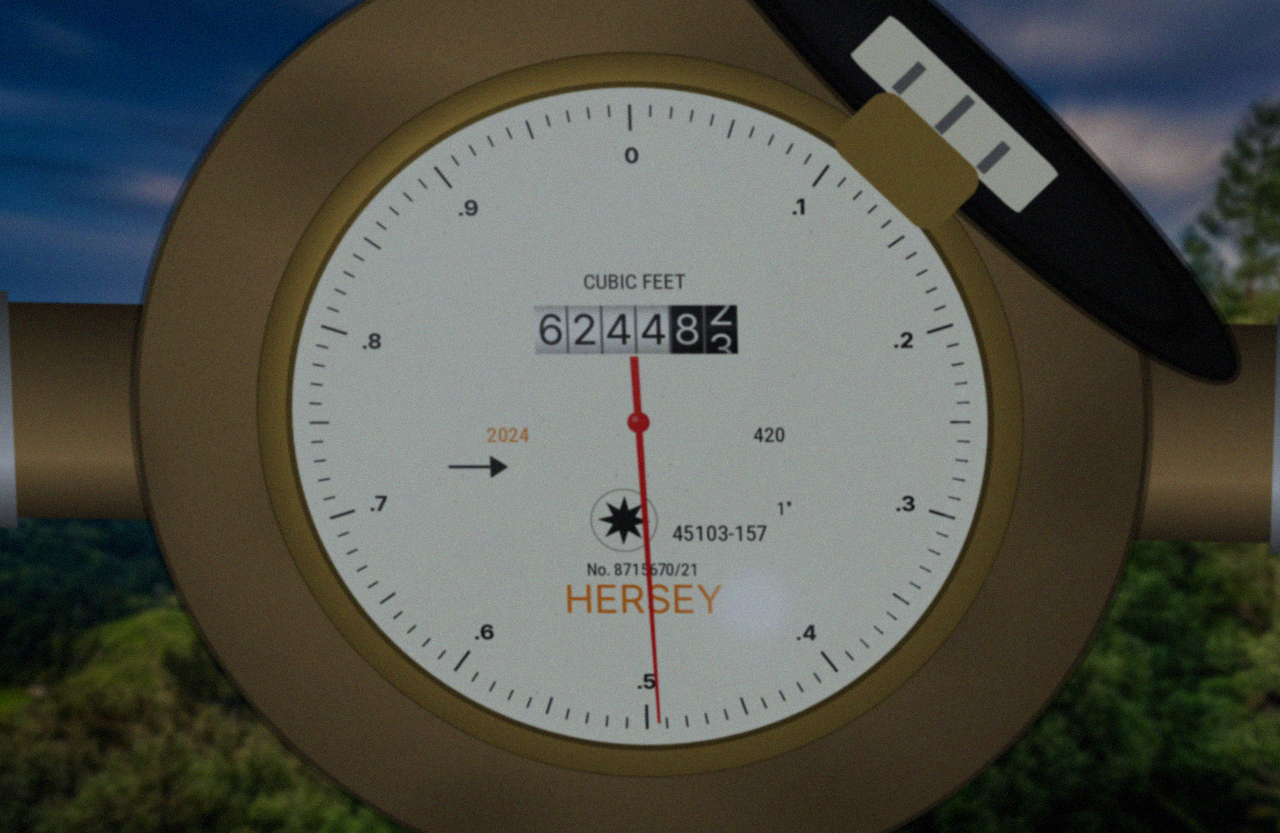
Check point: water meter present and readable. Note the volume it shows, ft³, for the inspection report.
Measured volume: 624482.49 ft³
